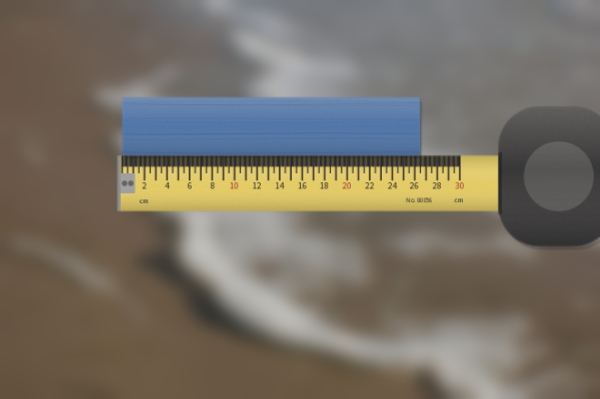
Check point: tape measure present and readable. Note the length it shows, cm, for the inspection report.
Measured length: 26.5 cm
